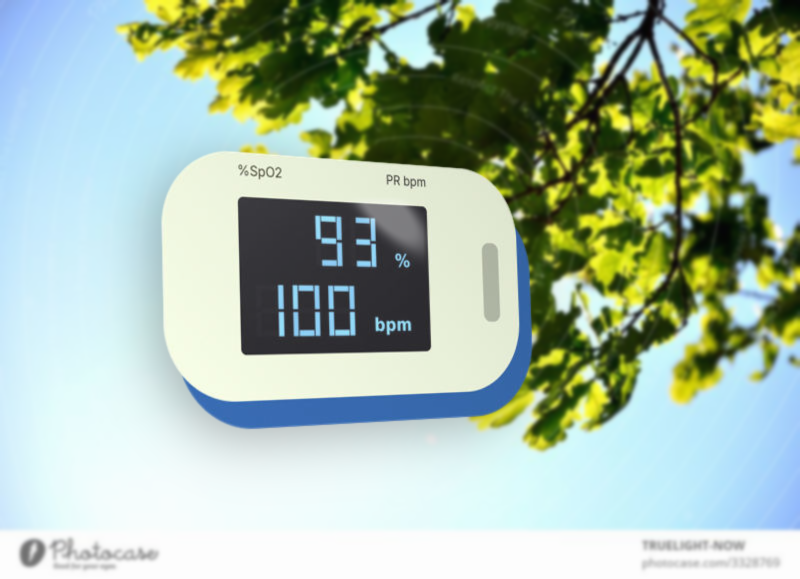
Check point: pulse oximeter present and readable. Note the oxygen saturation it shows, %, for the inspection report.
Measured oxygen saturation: 93 %
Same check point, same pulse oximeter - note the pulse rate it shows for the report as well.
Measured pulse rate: 100 bpm
